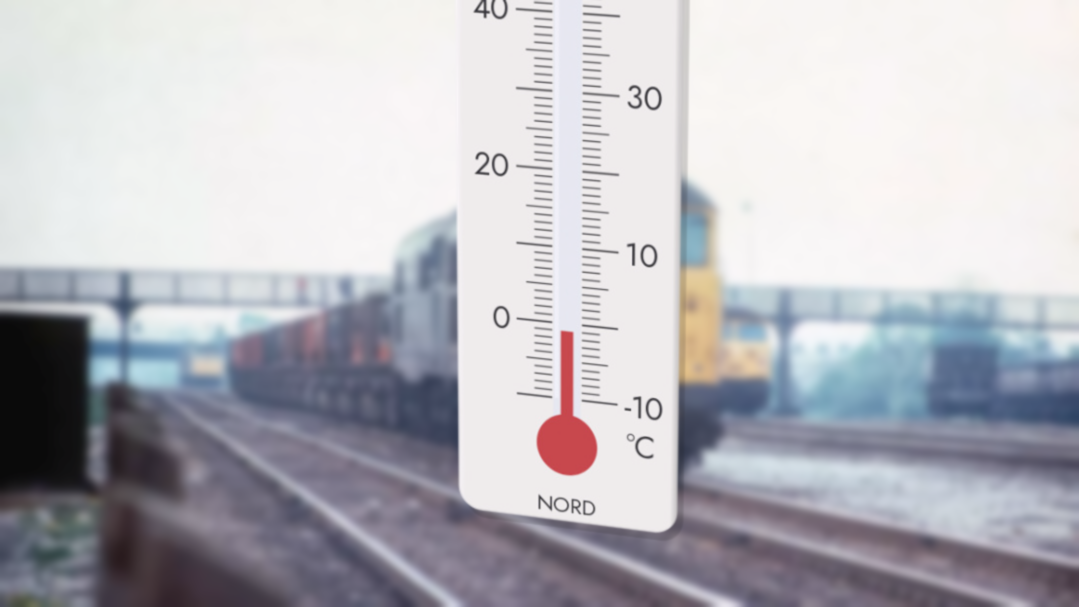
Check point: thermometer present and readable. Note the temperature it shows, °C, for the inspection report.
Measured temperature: -1 °C
